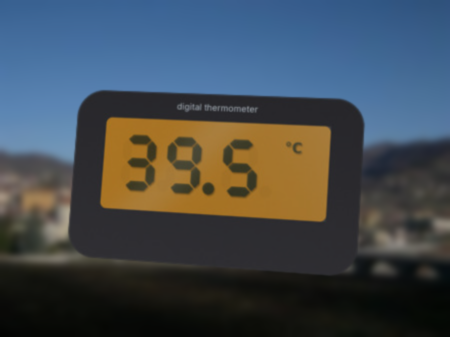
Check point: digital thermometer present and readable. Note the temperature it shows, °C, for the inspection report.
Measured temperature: 39.5 °C
